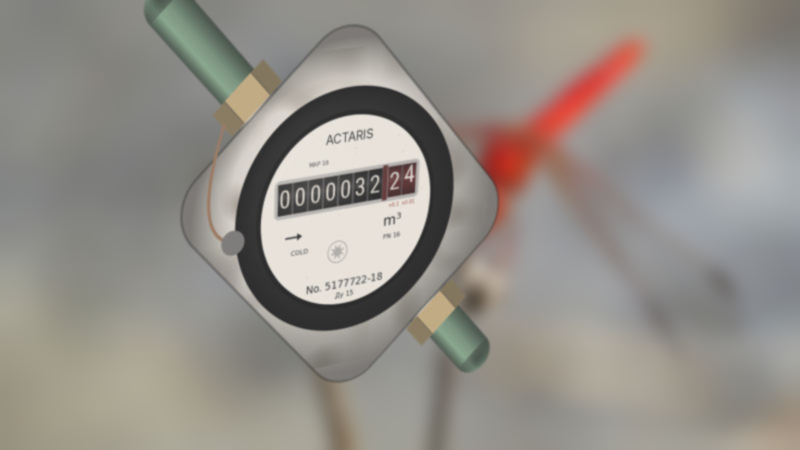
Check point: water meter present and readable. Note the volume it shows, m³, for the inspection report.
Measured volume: 32.24 m³
